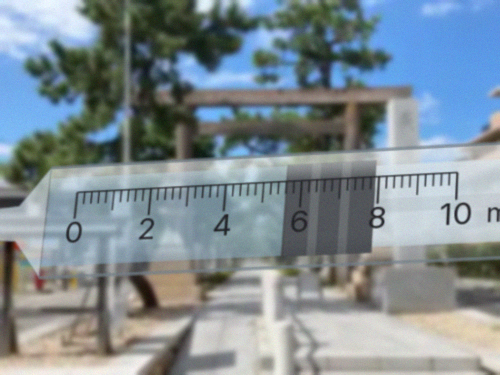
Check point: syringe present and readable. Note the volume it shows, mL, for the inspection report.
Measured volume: 5.6 mL
